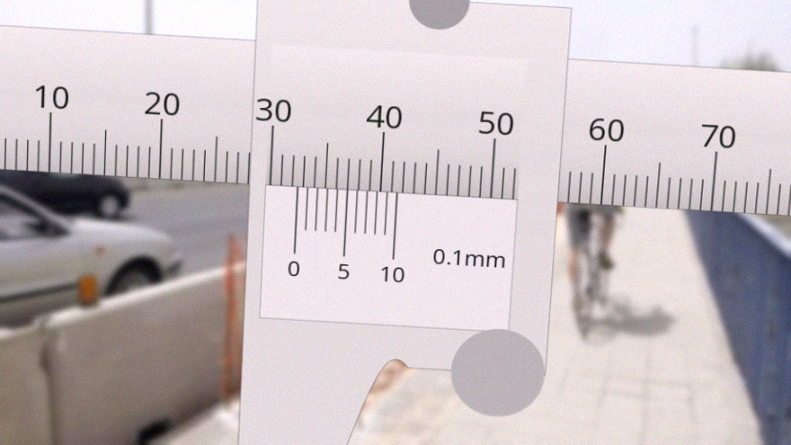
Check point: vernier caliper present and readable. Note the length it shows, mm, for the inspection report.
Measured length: 32.5 mm
